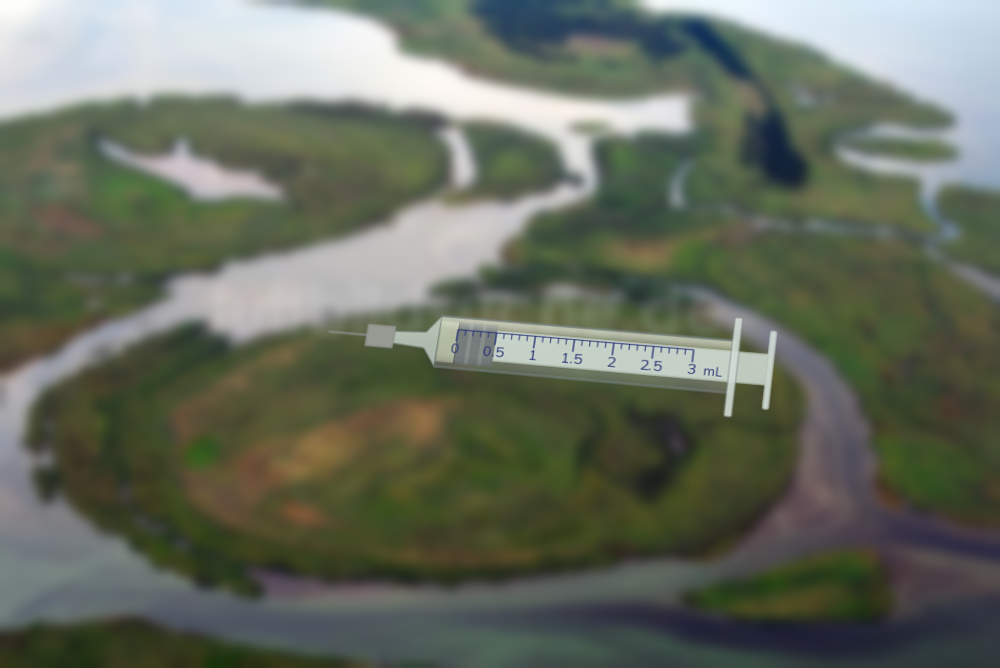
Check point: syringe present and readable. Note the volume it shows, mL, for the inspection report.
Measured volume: 0 mL
